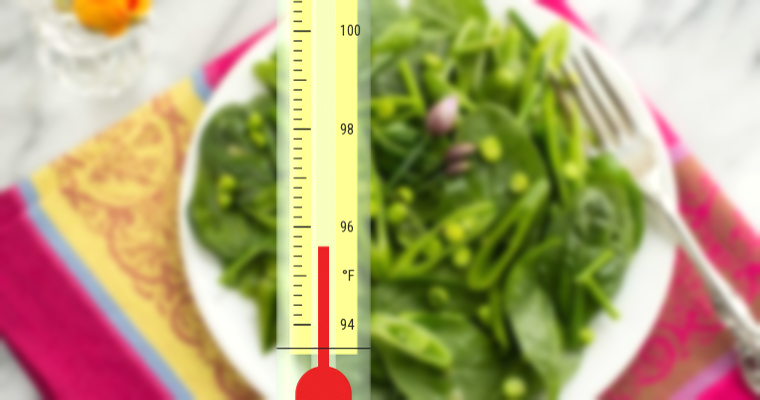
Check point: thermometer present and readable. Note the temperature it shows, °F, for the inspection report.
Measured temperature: 95.6 °F
